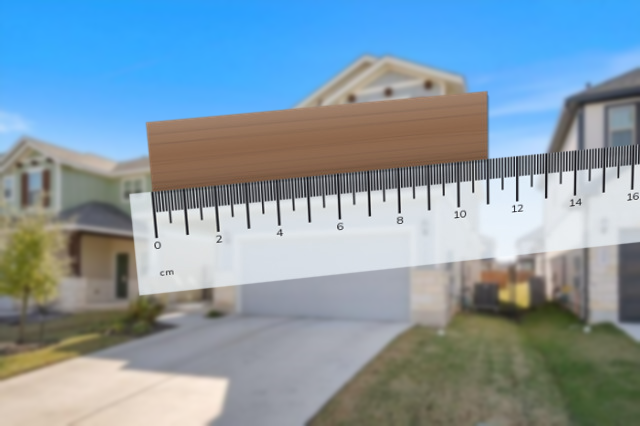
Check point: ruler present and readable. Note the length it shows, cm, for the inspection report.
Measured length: 11 cm
